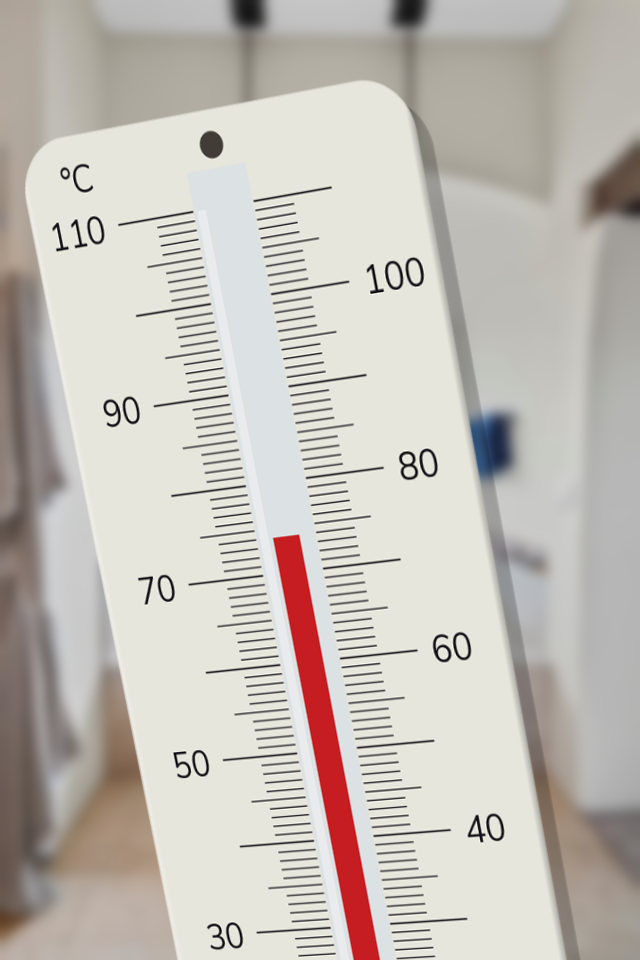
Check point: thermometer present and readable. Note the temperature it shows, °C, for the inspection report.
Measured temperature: 74 °C
